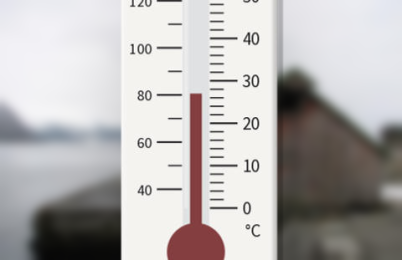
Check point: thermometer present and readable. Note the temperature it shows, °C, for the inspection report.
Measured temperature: 27 °C
